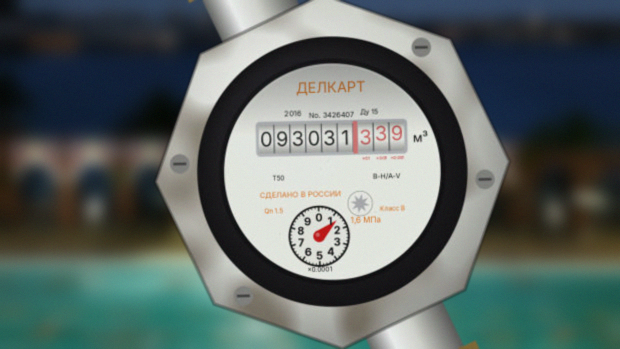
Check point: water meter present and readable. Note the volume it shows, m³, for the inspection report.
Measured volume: 93031.3391 m³
